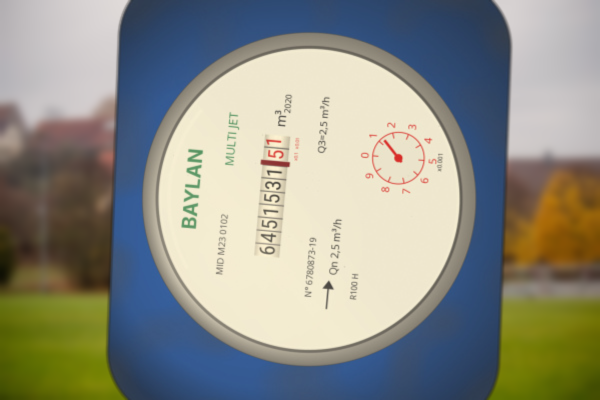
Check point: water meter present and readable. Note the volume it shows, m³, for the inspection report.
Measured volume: 6451531.511 m³
